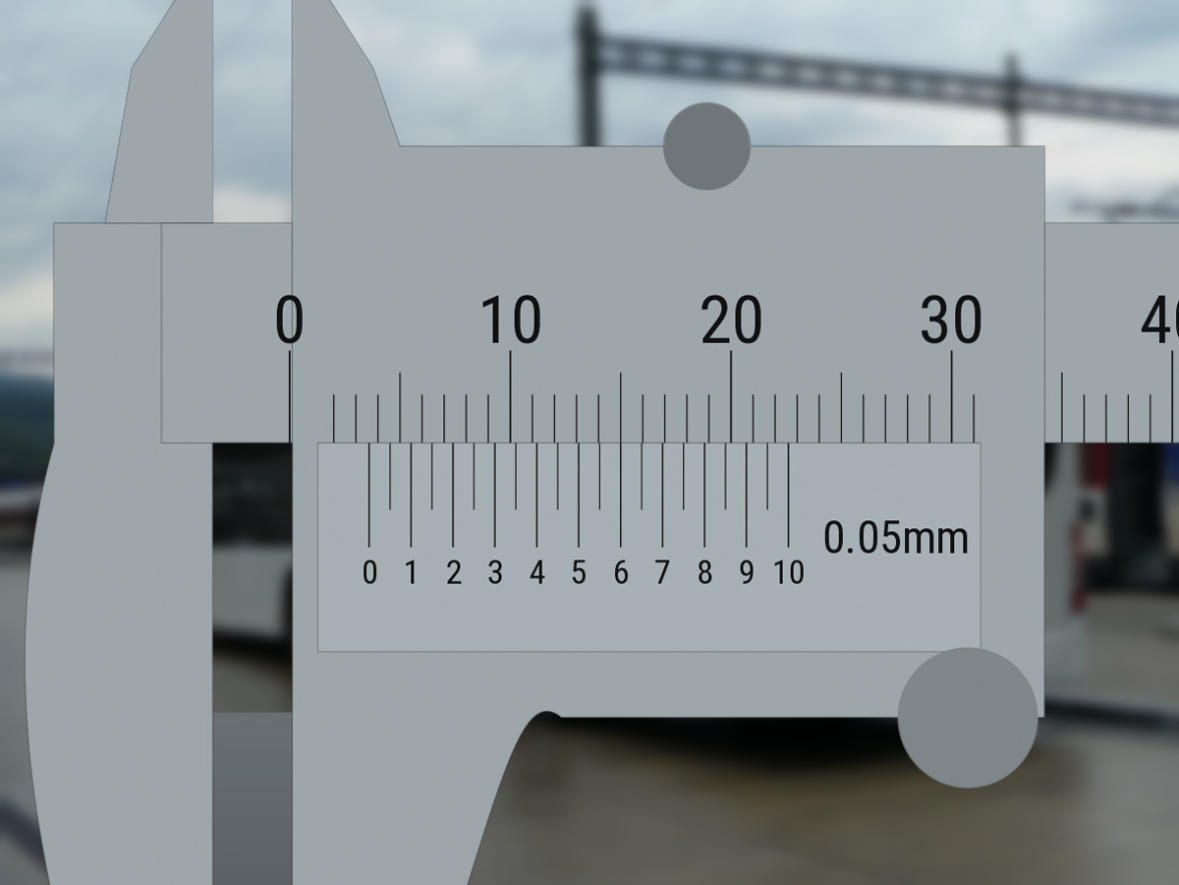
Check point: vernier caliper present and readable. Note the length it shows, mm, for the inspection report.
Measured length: 3.60 mm
